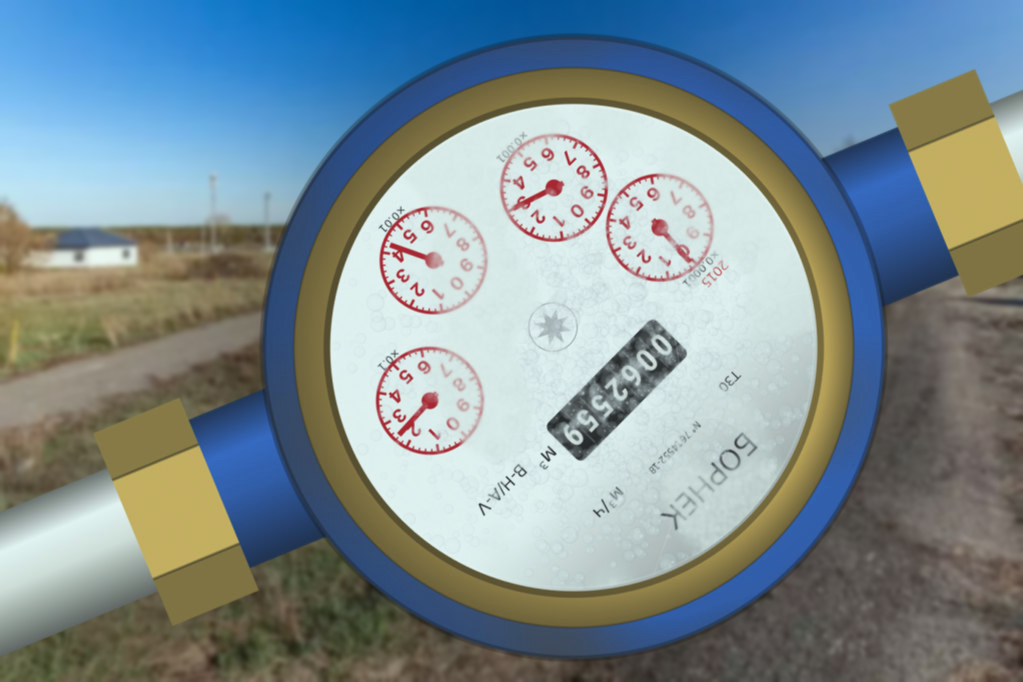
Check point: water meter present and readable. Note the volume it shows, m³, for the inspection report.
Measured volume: 62559.2430 m³
